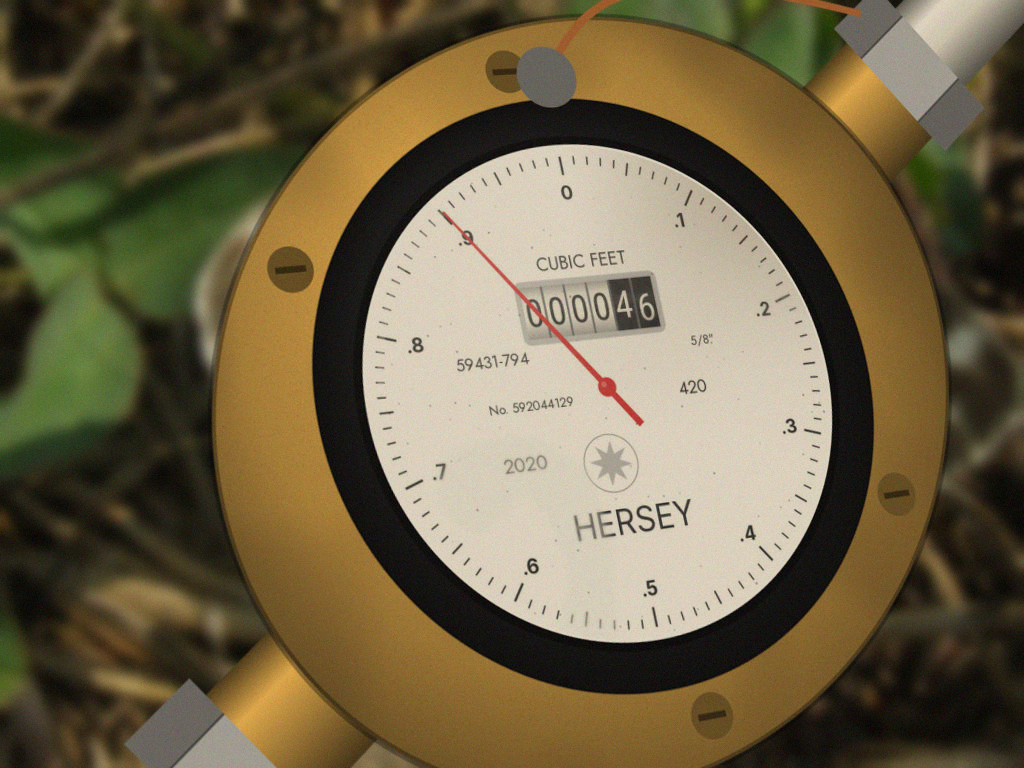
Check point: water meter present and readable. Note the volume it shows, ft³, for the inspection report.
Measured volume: 45.90 ft³
